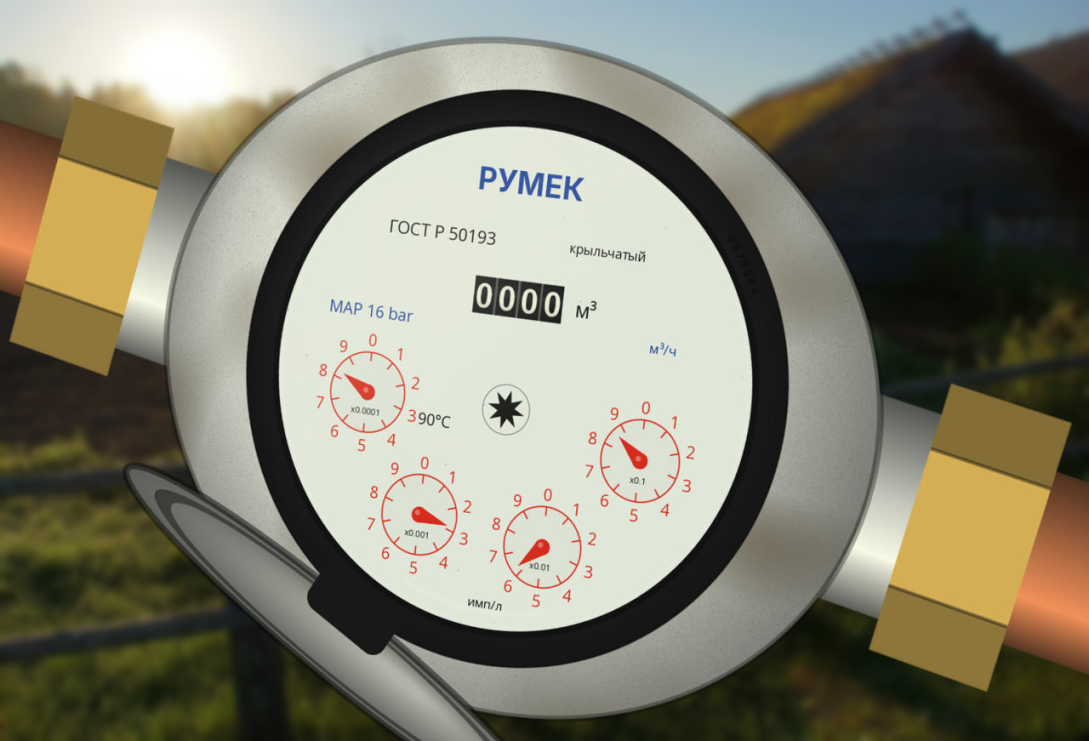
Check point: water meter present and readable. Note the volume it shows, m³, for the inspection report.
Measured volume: 0.8628 m³
